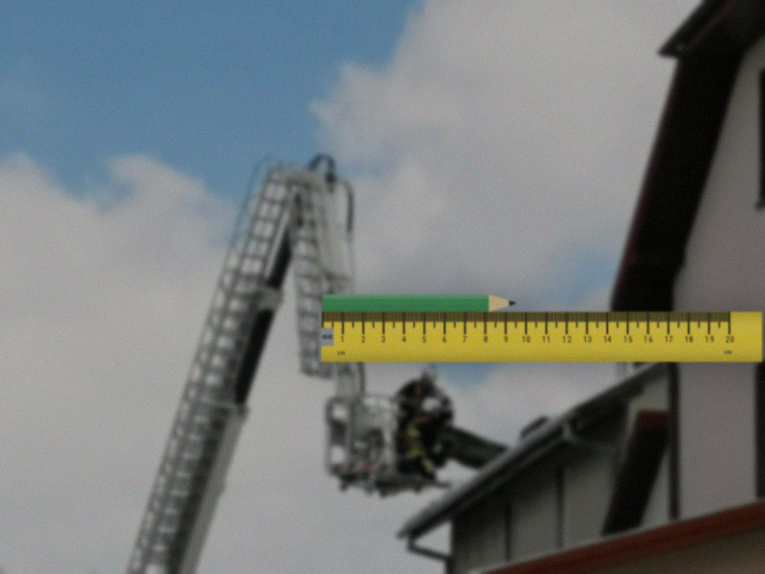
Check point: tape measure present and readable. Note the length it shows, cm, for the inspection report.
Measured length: 9.5 cm
